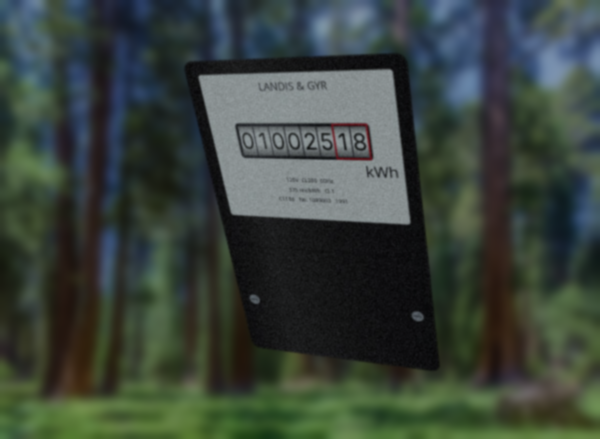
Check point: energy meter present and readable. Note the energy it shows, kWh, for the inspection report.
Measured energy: 10025.18 kWh
